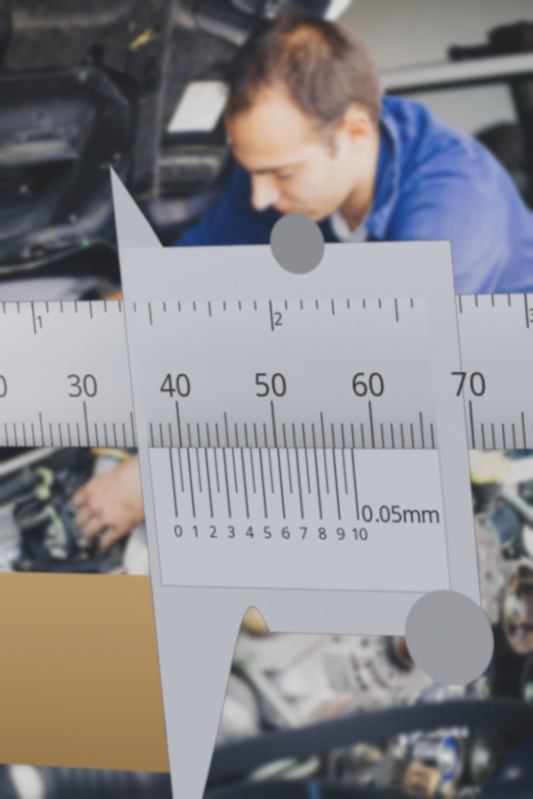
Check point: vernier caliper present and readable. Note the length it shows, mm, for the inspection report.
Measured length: 38.8 mm
